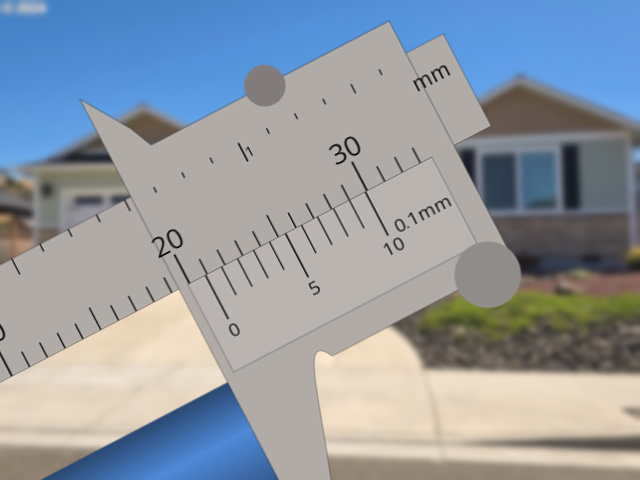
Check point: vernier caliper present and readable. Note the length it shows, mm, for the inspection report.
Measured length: 20.9 mm
